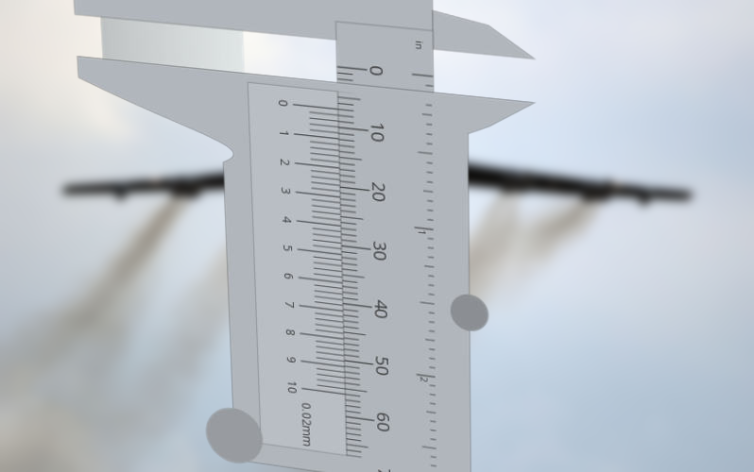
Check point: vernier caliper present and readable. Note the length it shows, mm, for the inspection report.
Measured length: 7.0 mm
